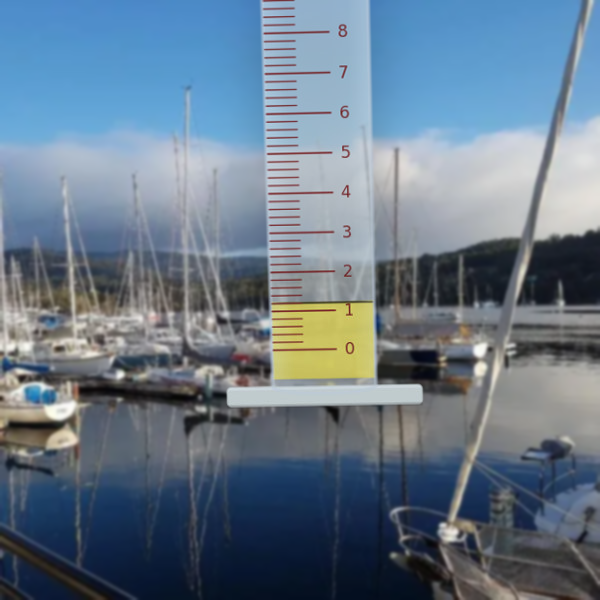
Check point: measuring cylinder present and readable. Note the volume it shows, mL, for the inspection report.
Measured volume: 1.2 mL
